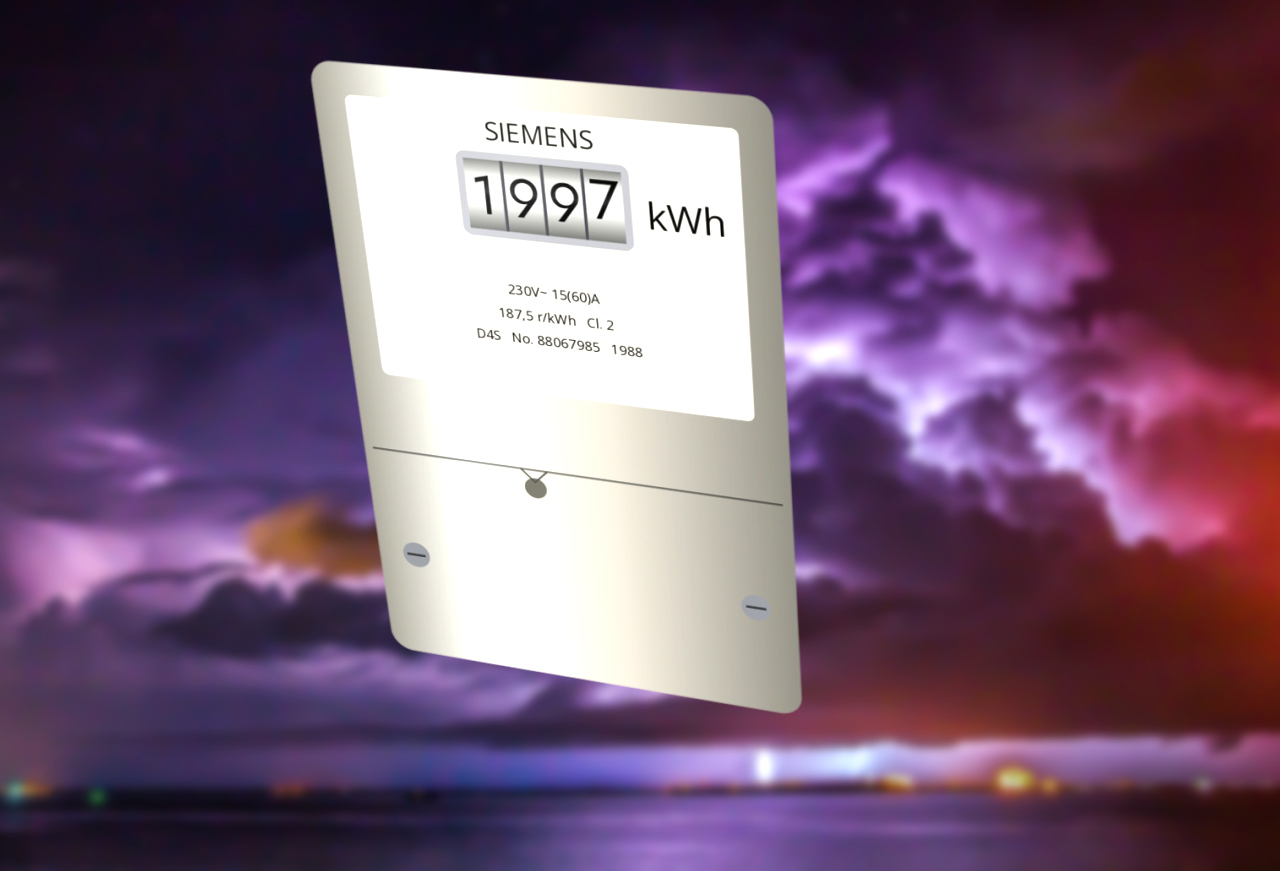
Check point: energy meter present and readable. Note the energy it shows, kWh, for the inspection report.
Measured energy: 1997 kWh
